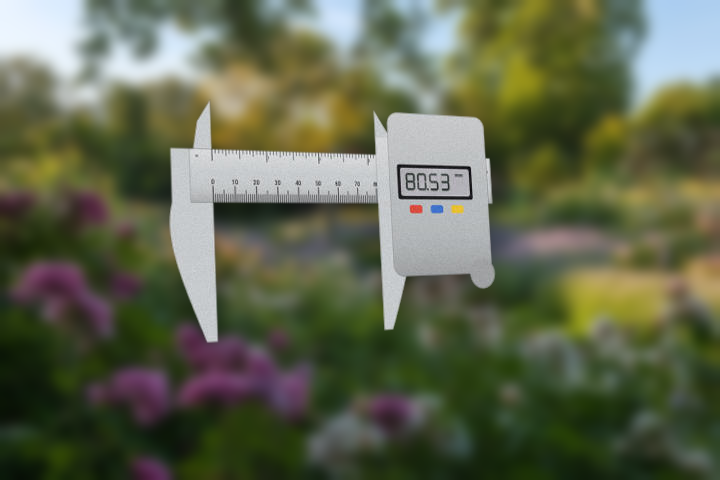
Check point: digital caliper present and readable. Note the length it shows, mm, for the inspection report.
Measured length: 80.53 mm
